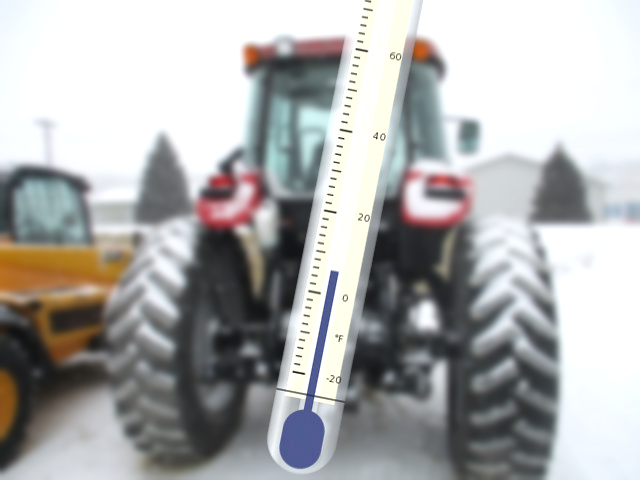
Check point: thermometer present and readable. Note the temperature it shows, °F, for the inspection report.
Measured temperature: 6 °F
